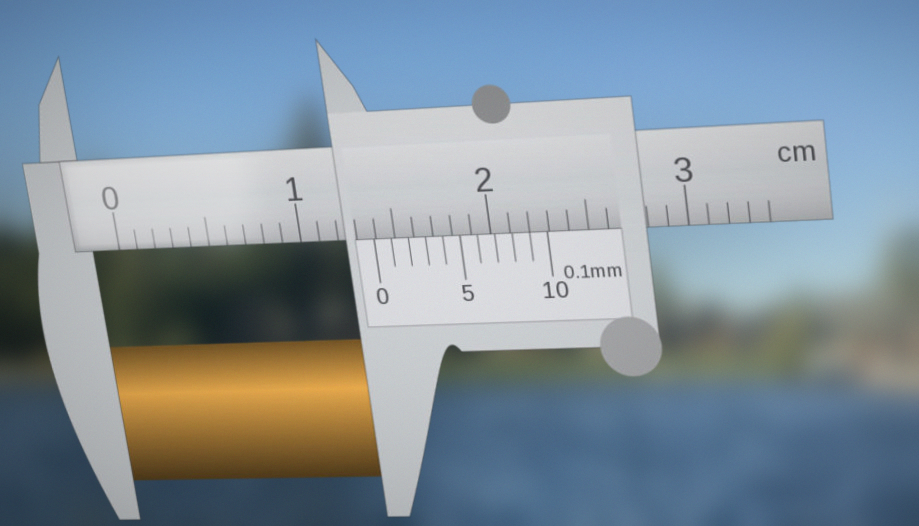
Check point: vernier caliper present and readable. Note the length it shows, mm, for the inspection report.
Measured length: 13.9 mm
